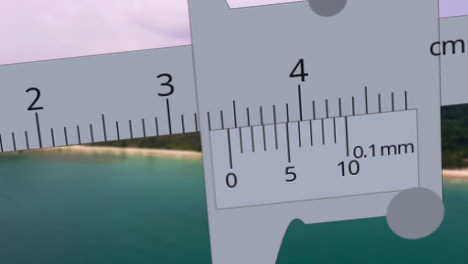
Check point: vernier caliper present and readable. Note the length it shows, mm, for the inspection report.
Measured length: 34.4 mm
